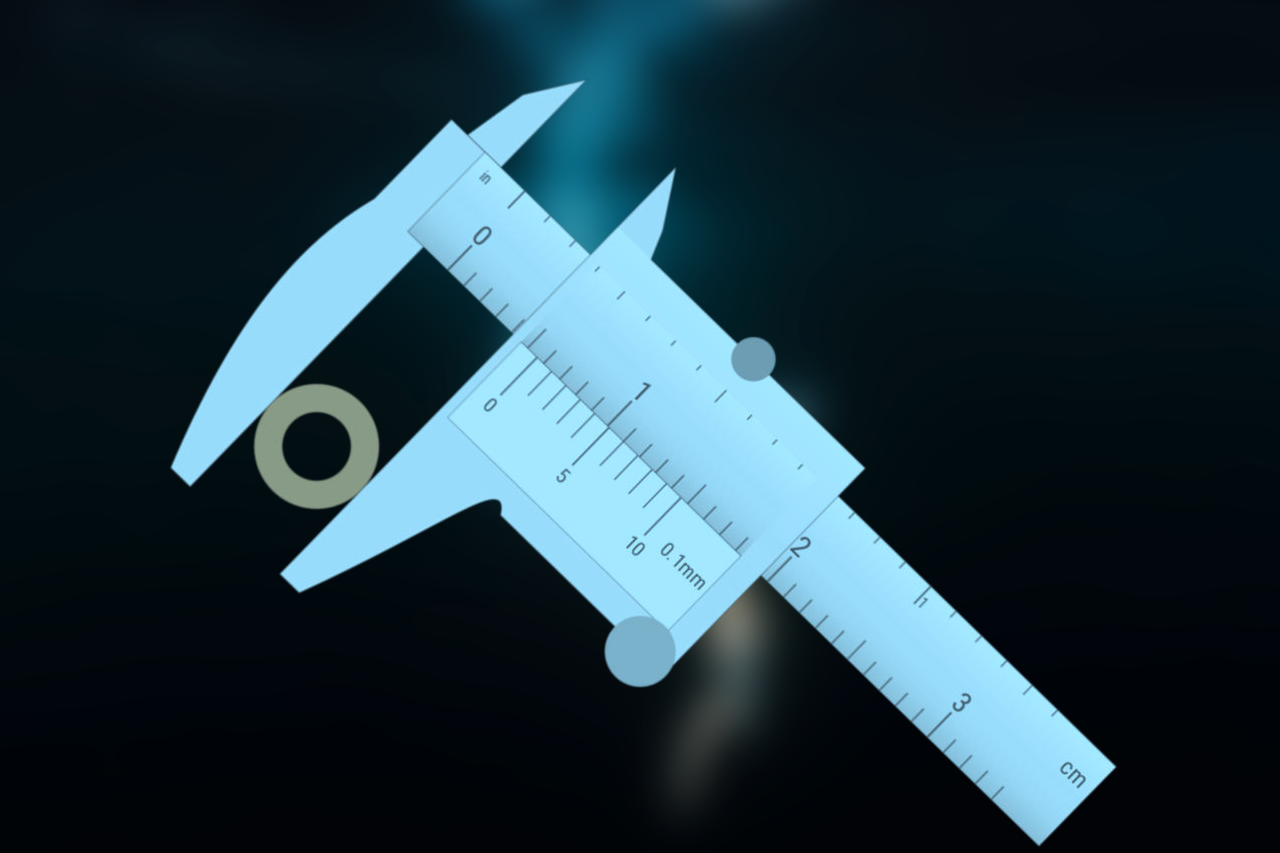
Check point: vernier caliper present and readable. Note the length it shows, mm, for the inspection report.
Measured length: 5.6 mm
